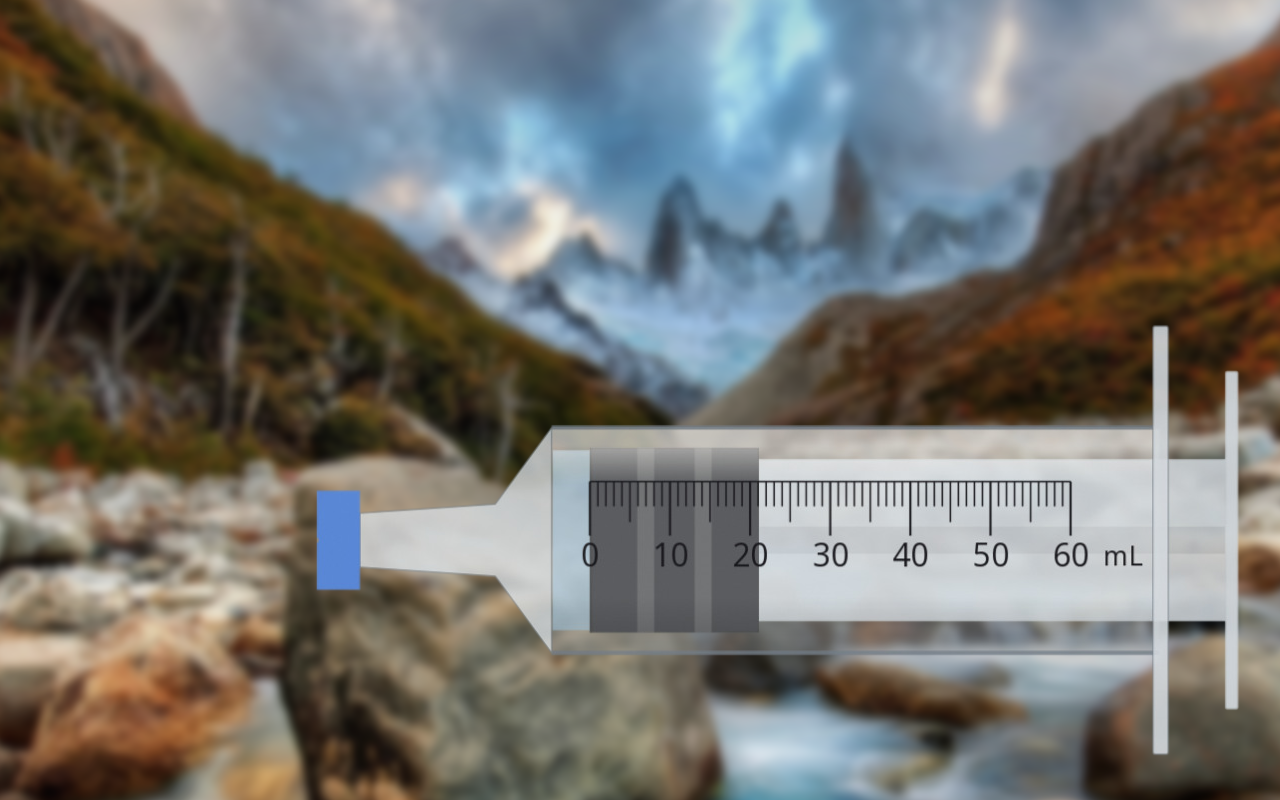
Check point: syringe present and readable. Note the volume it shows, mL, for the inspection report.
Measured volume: 0 mL
